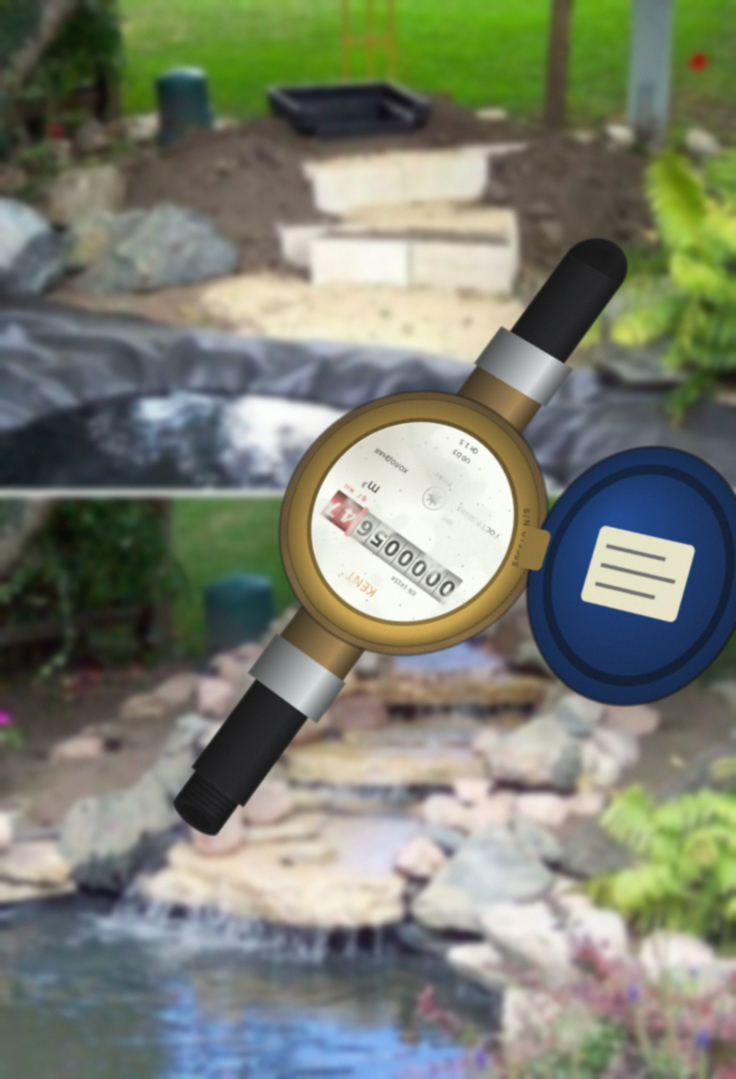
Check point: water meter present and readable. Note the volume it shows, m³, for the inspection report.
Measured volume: 56.47 m³
